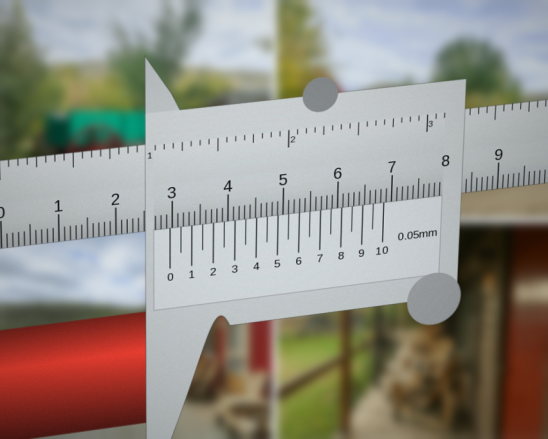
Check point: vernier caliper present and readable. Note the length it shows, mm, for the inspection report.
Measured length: 29.6 mm
